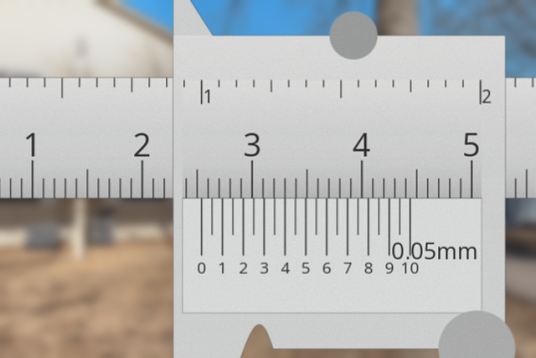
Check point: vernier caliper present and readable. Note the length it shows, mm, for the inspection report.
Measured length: 25.4 mm
